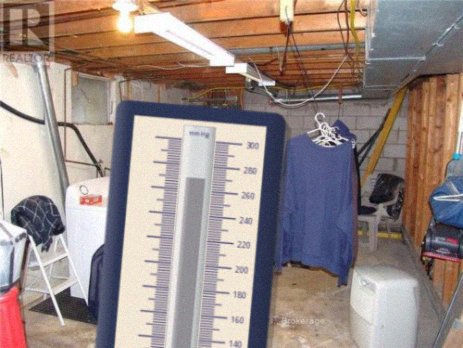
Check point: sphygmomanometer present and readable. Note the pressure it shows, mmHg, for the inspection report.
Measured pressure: 270 mmHg
